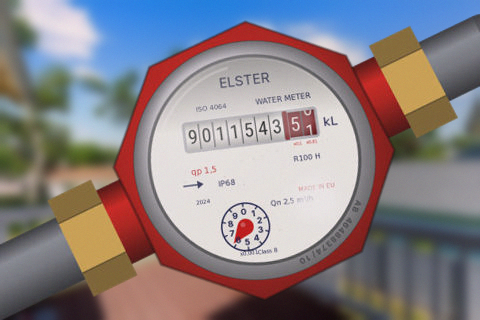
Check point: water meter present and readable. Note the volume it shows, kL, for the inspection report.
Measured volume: 9011543.506 kL
